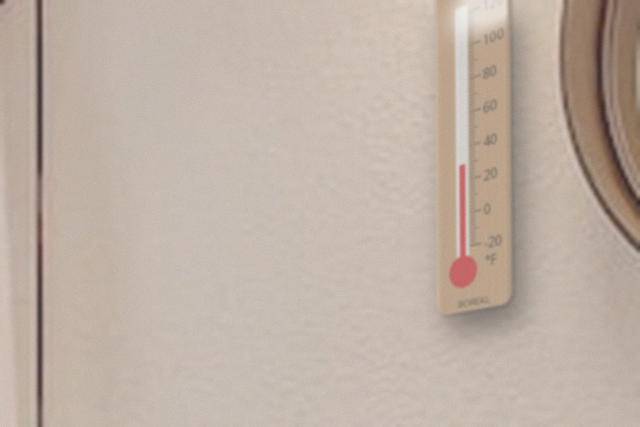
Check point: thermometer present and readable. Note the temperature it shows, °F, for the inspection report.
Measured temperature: 30 °F
